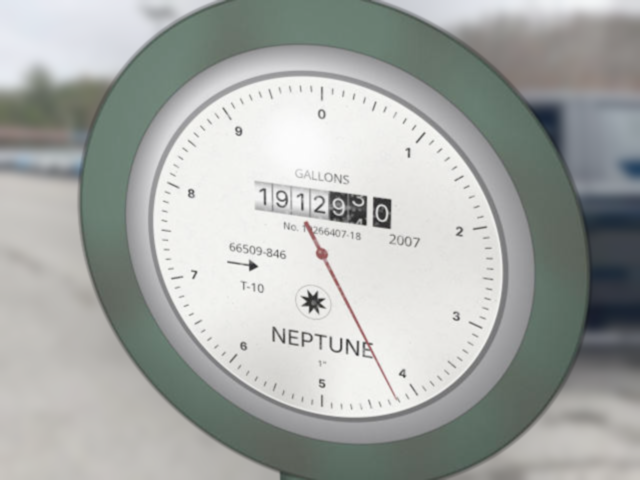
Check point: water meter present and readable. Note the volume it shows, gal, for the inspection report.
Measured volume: 1912934.2 gal
